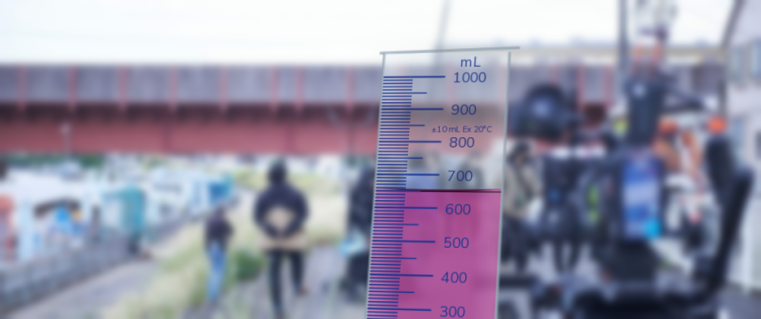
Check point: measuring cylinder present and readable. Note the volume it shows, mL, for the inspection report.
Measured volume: 650 mL
